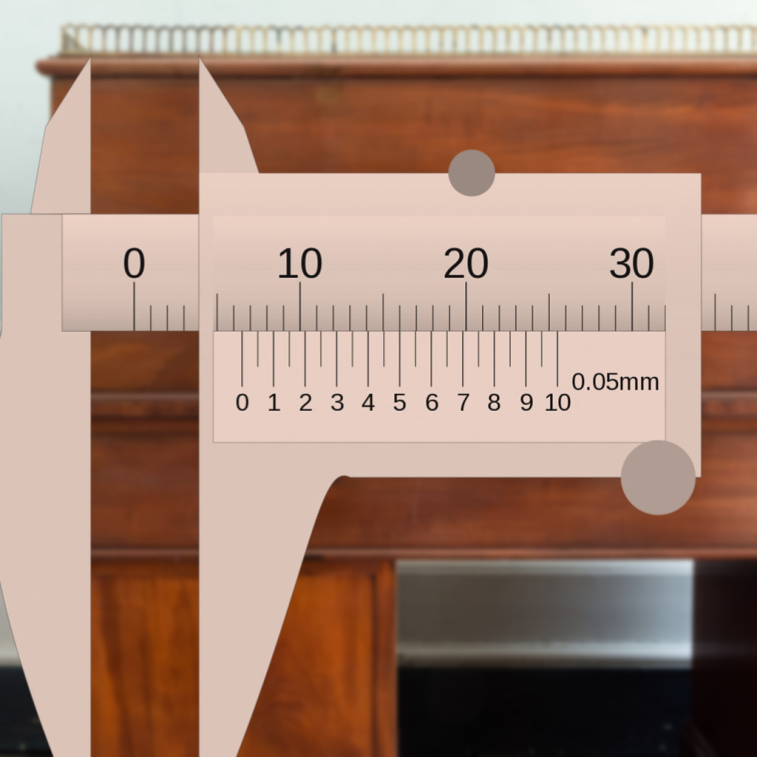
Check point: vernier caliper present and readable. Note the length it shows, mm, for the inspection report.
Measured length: 6.5 mm
